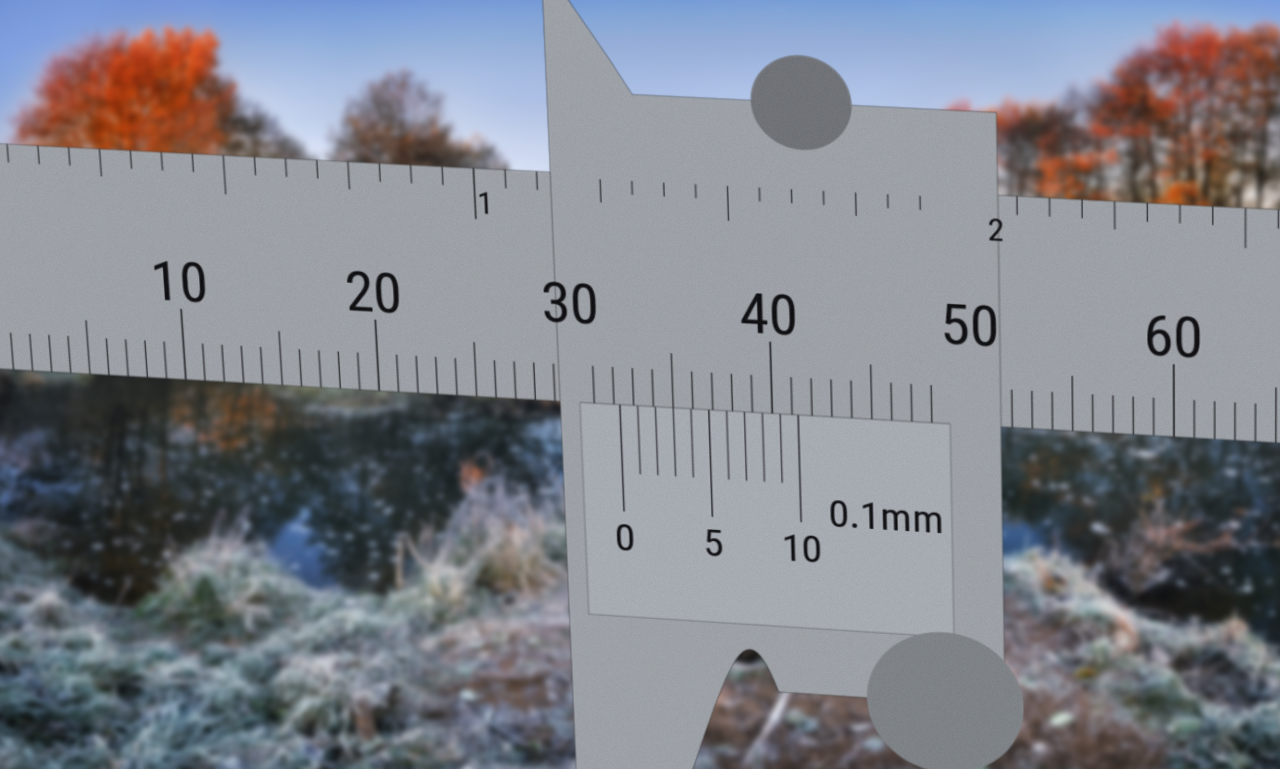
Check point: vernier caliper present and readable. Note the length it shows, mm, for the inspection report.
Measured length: 32.3 mm
